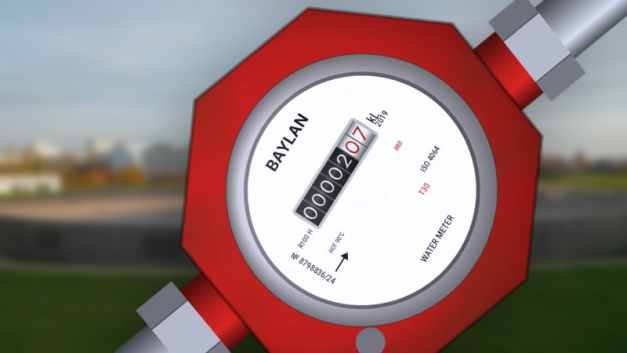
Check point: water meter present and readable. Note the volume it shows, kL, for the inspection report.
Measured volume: 2.07 kL
